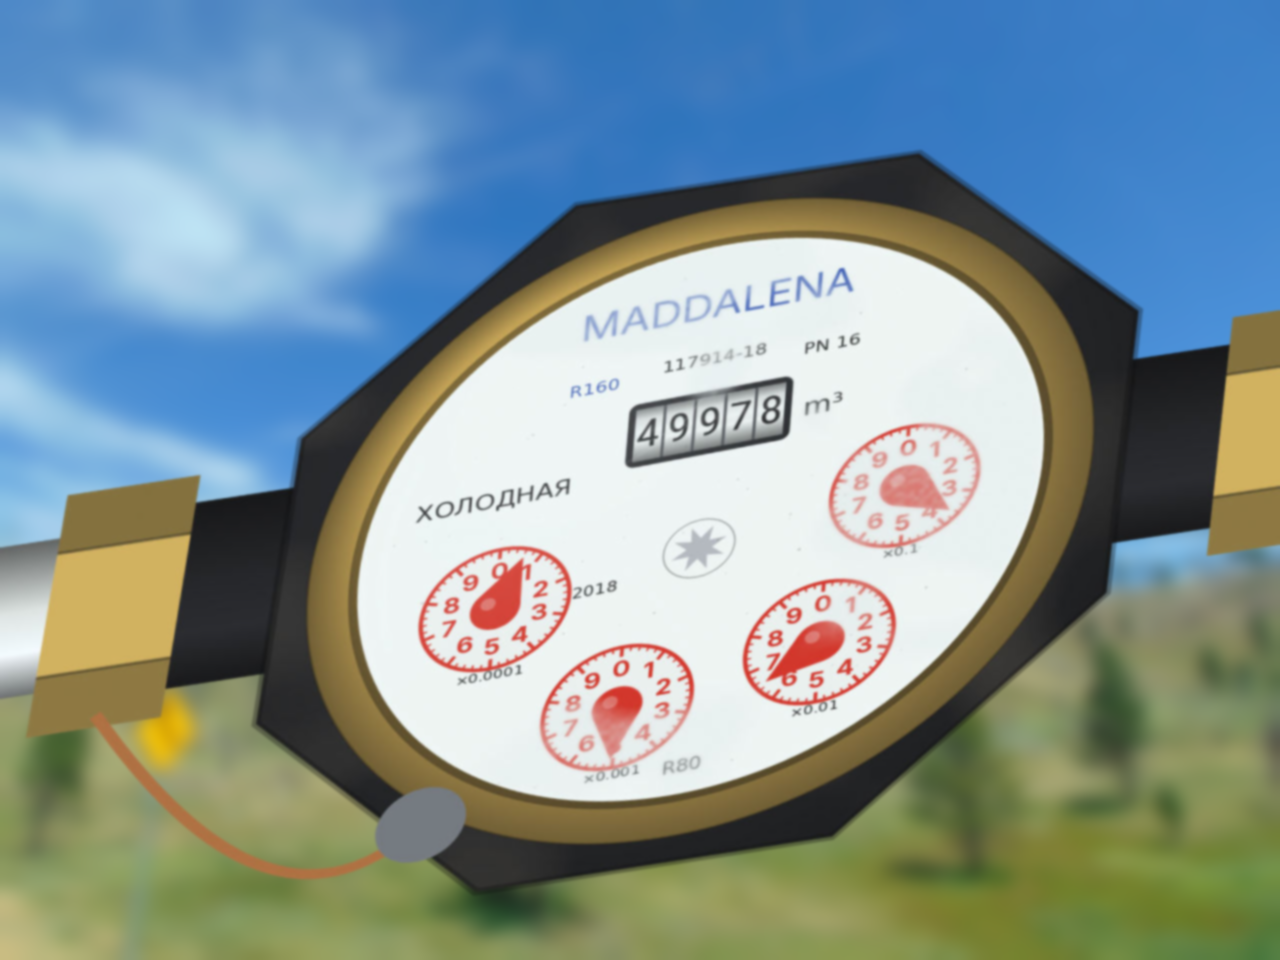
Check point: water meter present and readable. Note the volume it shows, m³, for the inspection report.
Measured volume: 49978.3650 m³
